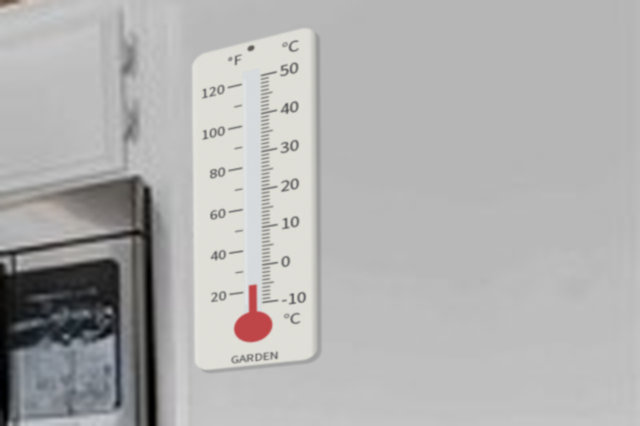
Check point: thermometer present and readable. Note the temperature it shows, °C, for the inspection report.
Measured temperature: -5 °C
